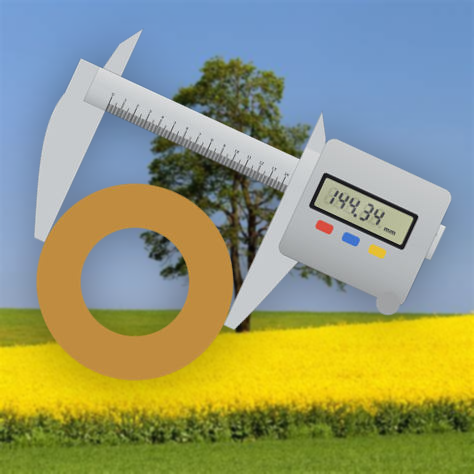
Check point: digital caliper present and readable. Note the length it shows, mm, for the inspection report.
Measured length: 144.34 mm
